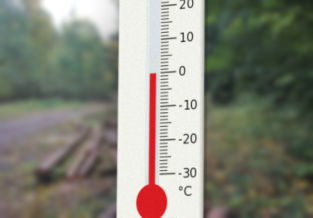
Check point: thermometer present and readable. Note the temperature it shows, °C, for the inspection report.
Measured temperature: 0 °C
